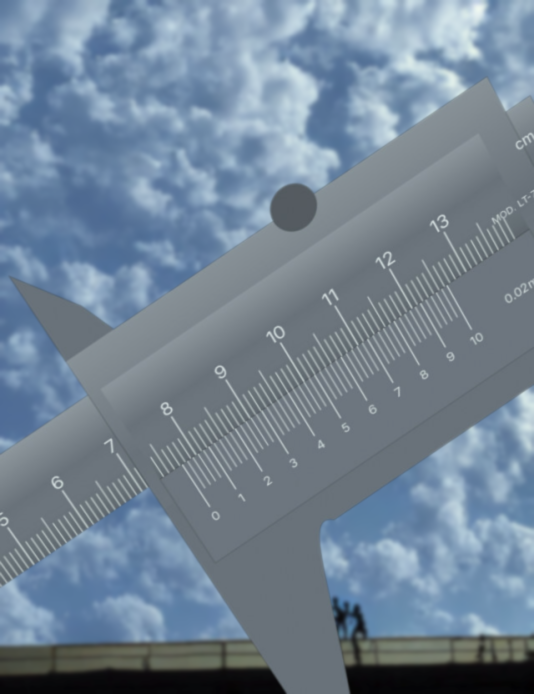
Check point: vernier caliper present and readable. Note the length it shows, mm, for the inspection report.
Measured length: 77.4 mm
